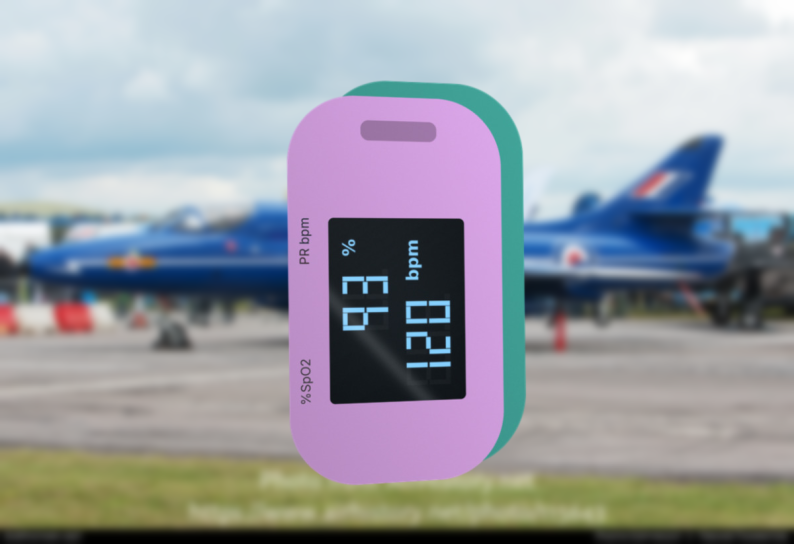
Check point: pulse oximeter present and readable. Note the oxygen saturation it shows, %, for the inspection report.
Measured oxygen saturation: 93 %
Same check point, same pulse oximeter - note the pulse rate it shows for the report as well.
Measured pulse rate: 120 bpm
